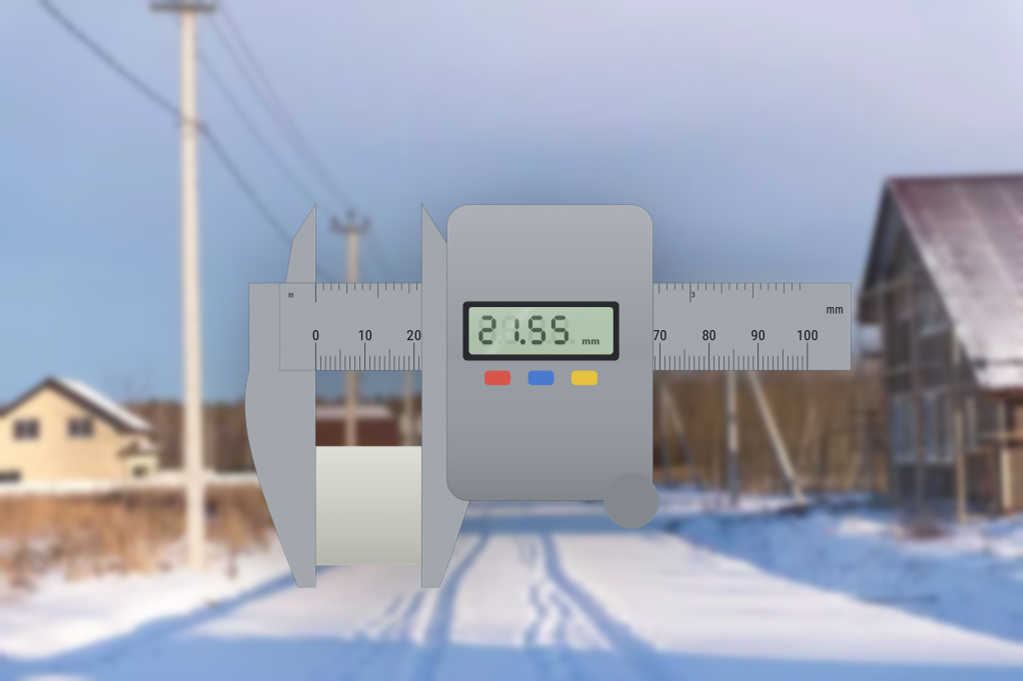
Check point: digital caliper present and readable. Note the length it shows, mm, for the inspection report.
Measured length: 21.55 mm
